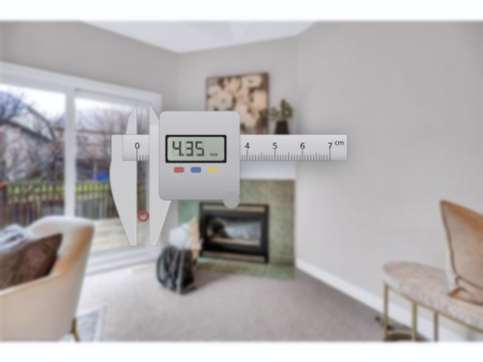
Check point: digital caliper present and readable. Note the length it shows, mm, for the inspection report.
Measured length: 4.35 mm
